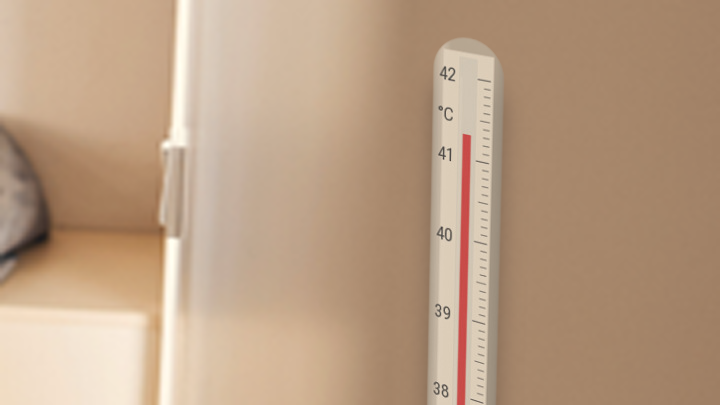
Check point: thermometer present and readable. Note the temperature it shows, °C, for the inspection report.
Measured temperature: 41.3 °C
